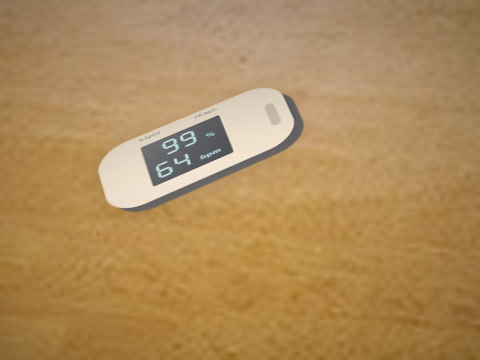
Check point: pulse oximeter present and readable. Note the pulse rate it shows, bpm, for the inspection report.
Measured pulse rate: 64 bpm
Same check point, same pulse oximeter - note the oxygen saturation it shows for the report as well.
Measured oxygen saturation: 99 %
